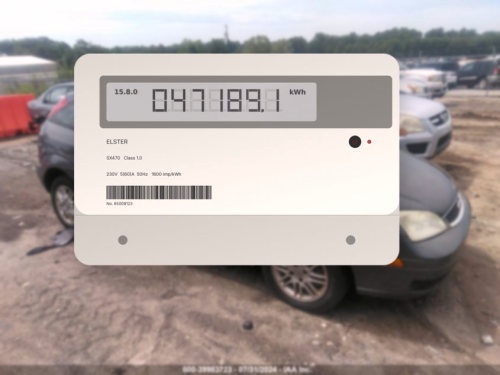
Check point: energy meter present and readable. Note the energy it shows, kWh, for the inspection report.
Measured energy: 47189.1 kWh
